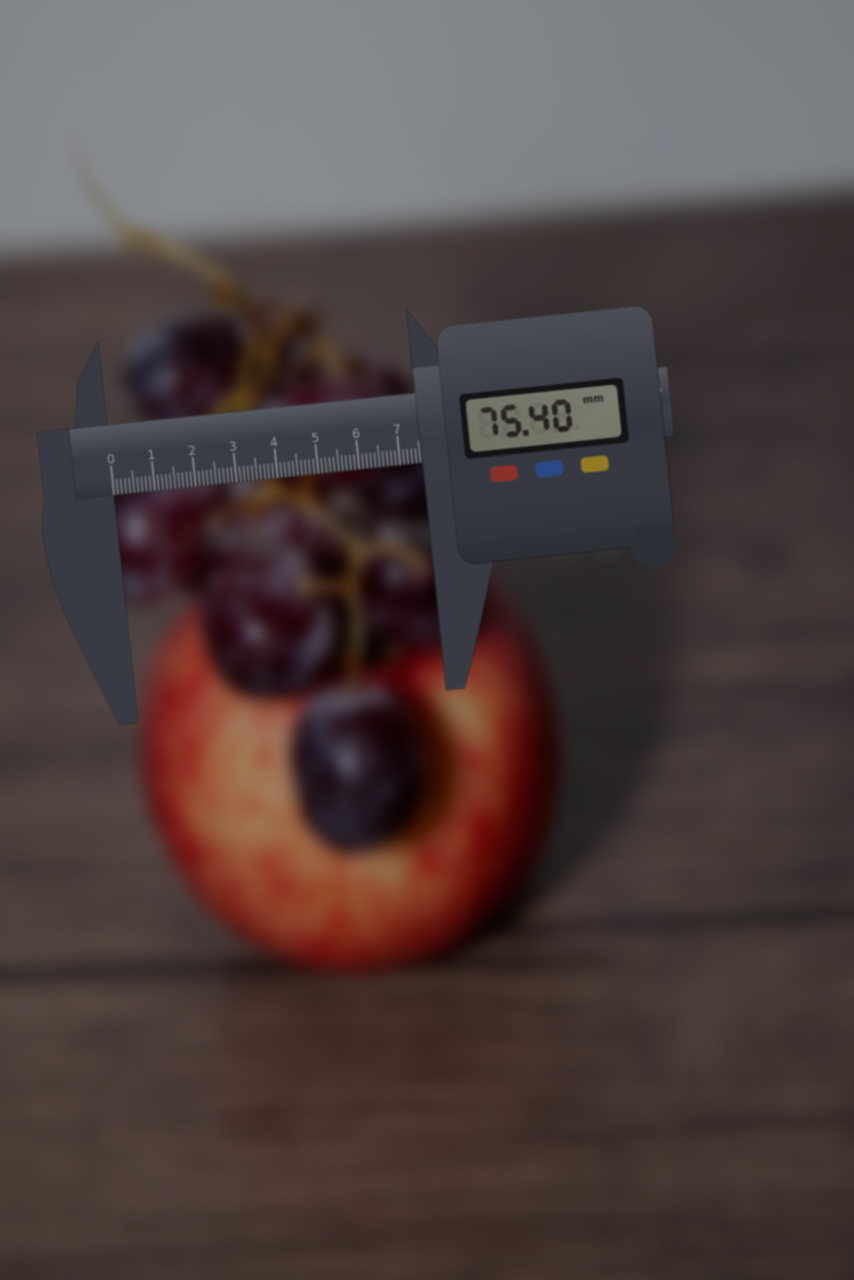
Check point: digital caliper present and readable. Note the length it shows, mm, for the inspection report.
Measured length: 75.40 mm
